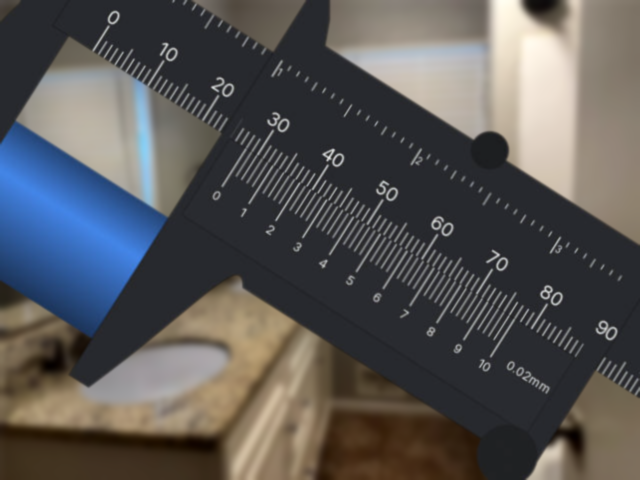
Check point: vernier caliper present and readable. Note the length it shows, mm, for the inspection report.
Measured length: 28.0 mm
